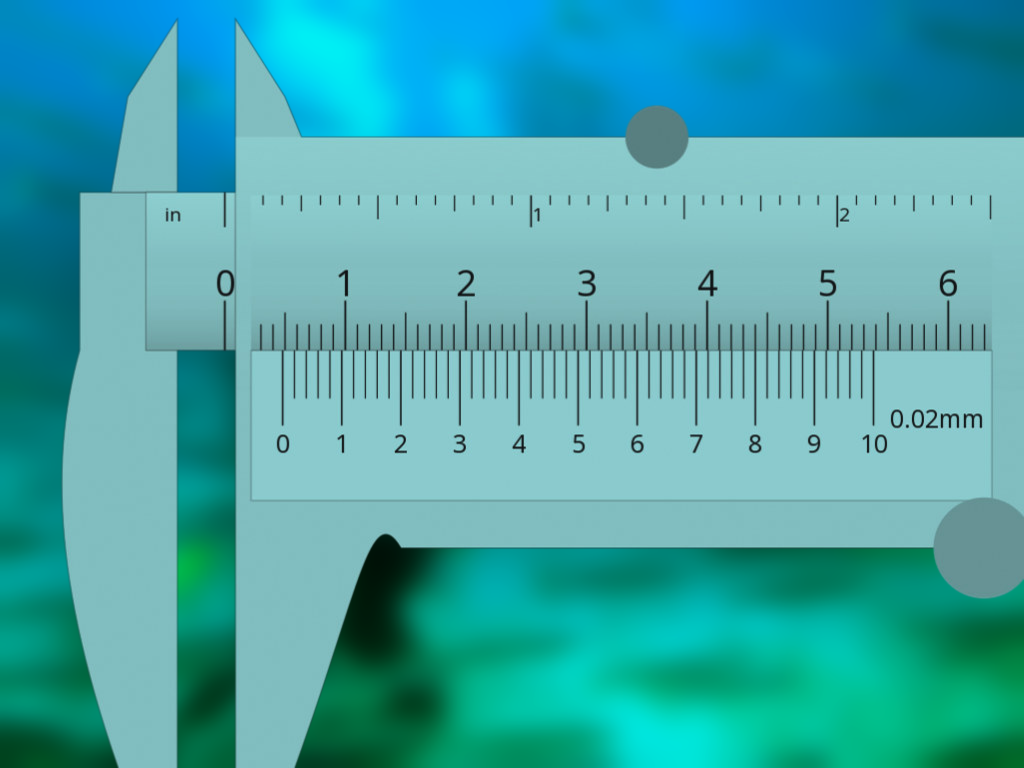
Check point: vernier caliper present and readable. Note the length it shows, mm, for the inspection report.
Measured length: 4.8 mm
